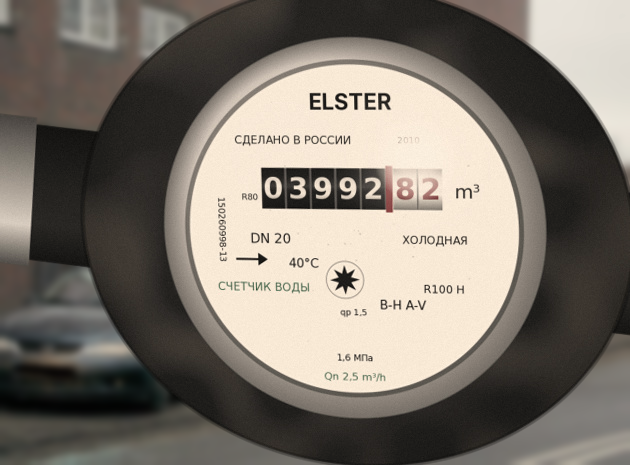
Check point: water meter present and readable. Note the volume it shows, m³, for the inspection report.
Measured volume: 3992.82 m³
